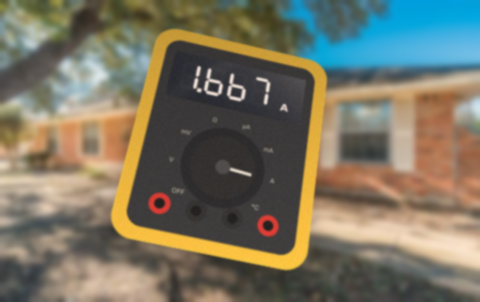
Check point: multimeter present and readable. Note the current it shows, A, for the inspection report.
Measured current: 1.667 A
